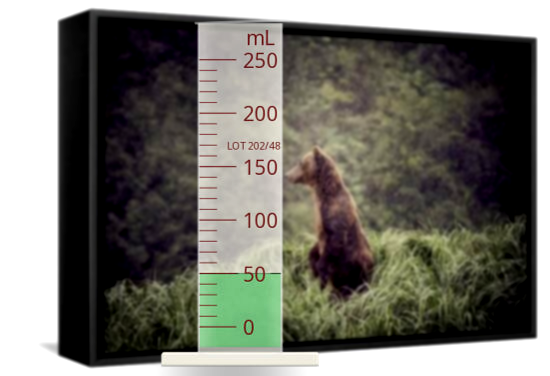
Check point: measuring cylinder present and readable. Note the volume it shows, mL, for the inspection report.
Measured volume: 50 mL
